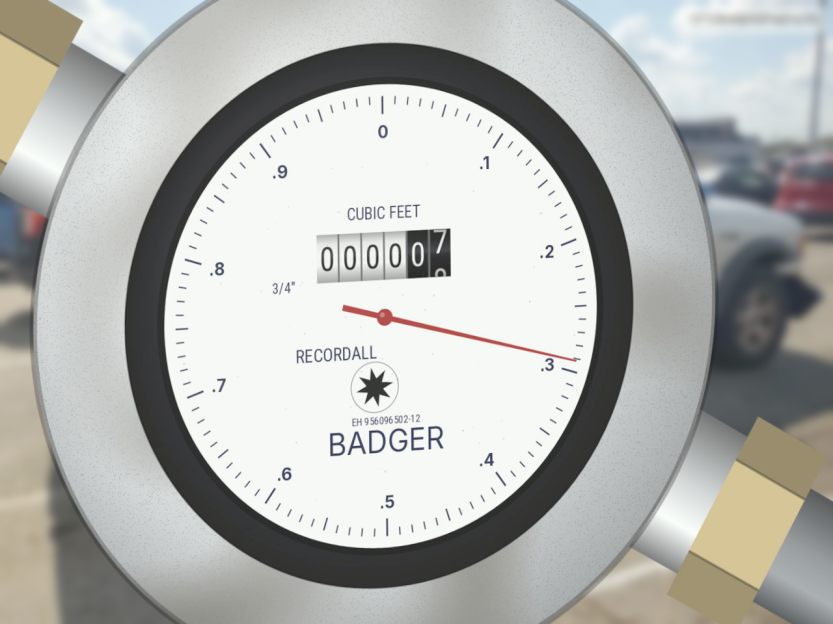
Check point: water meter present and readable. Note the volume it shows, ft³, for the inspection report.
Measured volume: 7.29 ft³
